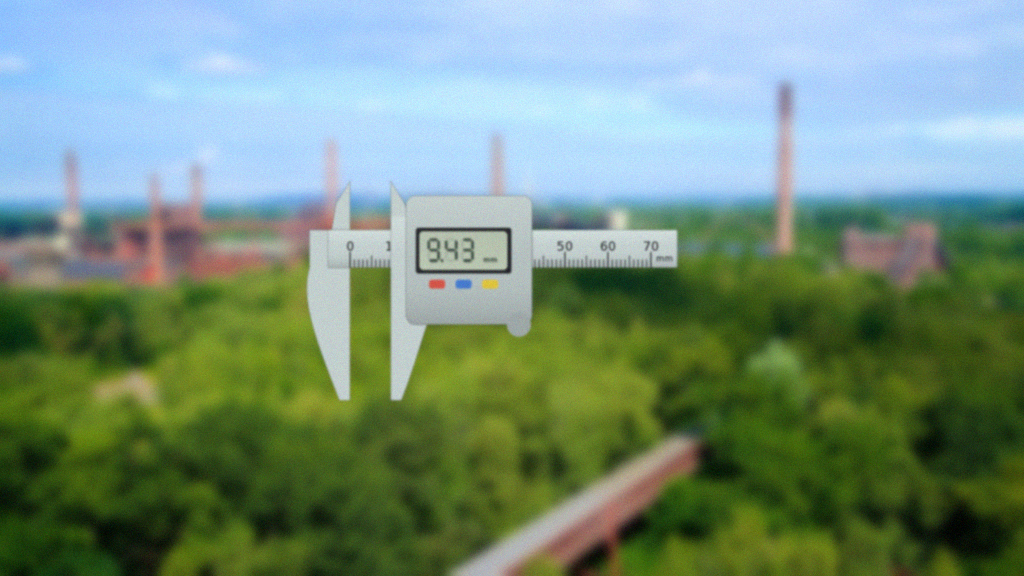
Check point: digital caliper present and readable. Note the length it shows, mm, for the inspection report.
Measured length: 9.43 mm
